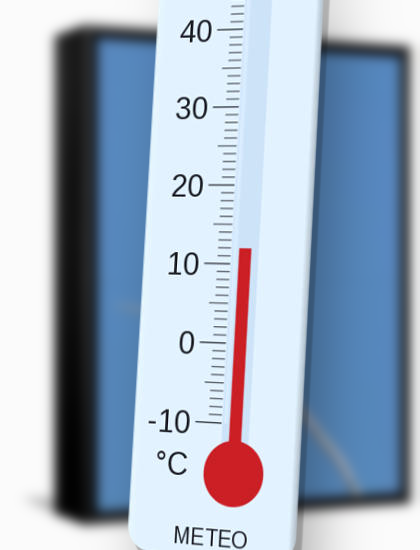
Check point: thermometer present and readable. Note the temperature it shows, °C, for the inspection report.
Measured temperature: 12 °C
